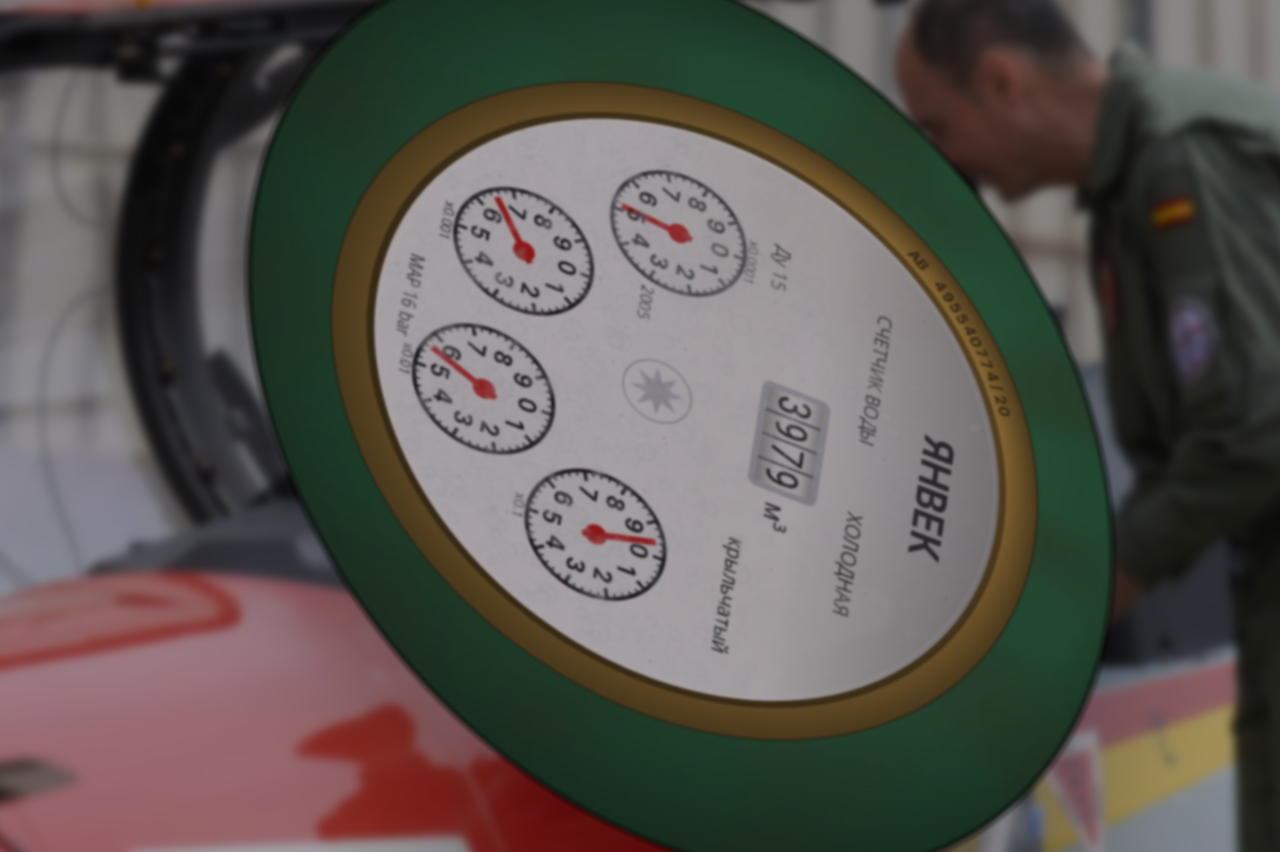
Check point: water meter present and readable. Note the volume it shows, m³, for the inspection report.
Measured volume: 3978.9565 m³
